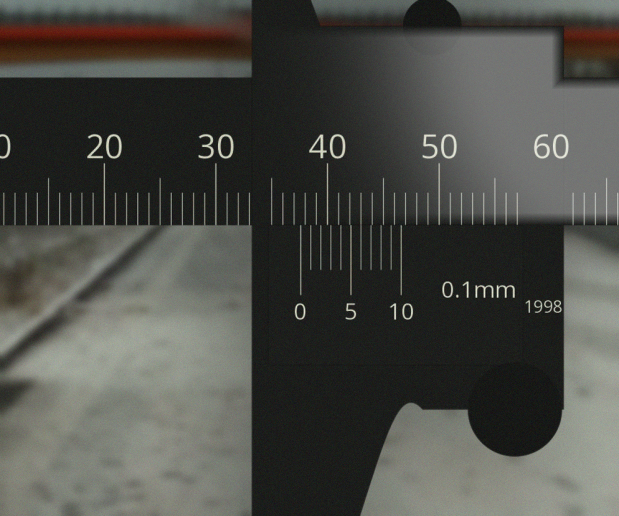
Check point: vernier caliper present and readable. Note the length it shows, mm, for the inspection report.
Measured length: 37.6 mm
